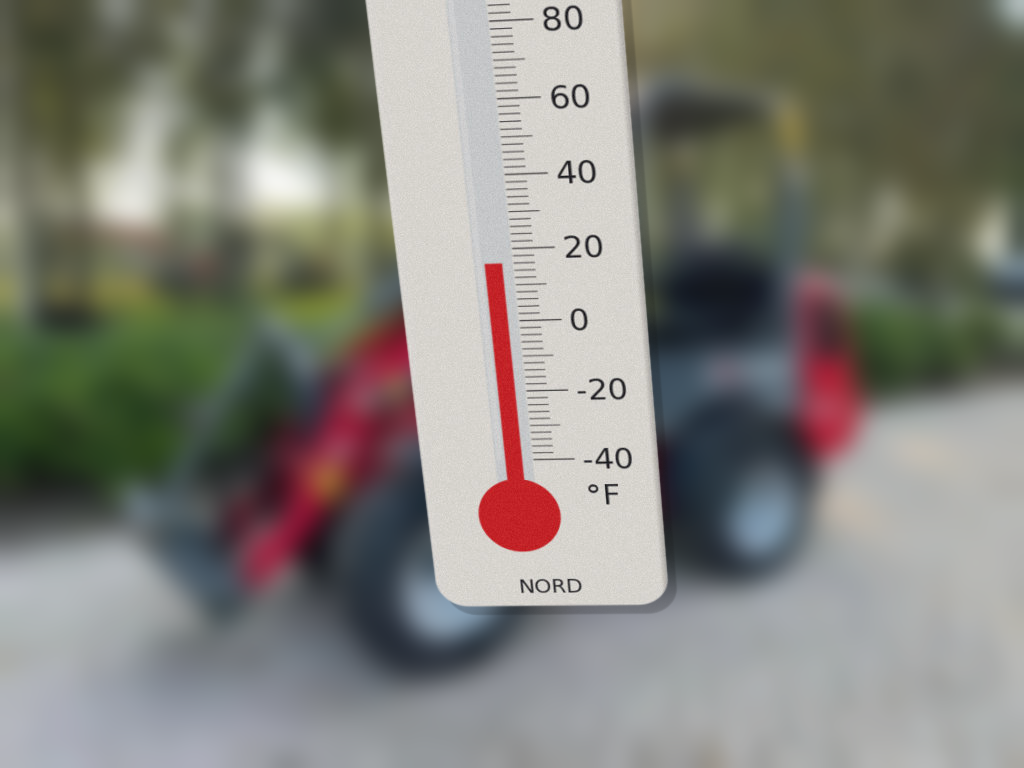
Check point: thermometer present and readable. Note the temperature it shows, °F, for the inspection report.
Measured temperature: 16 °F
